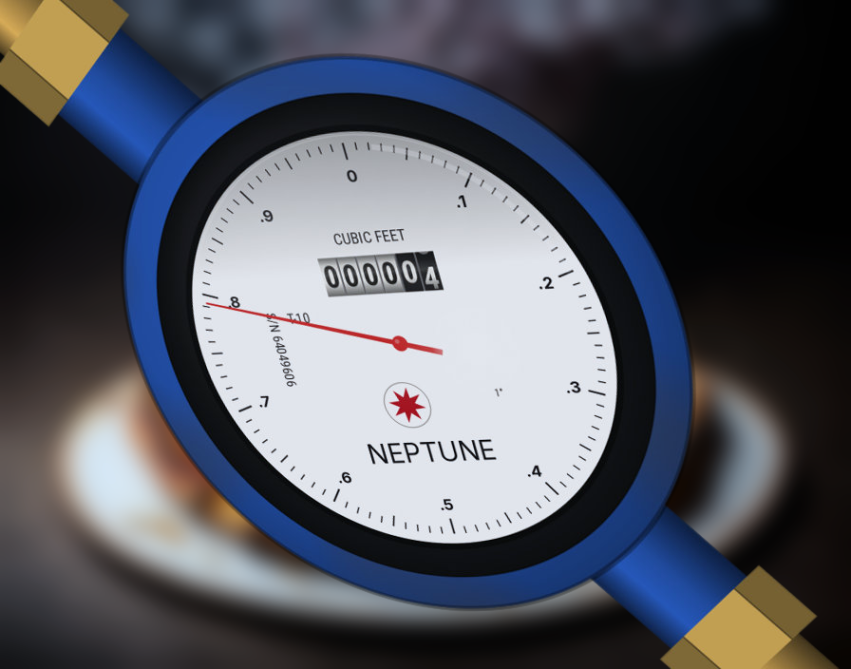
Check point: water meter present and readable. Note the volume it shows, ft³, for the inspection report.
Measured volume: 3.79 ft³
